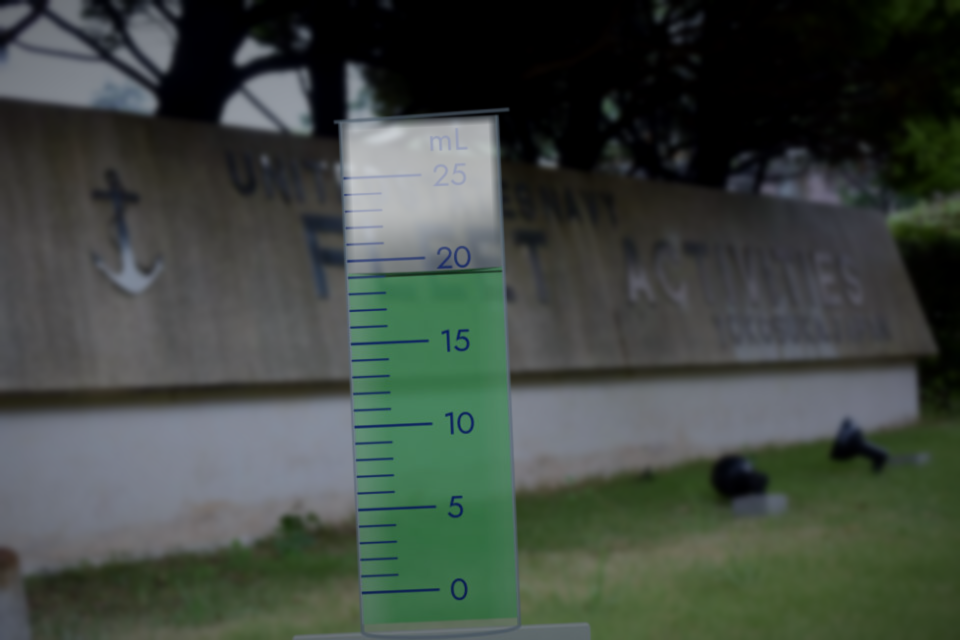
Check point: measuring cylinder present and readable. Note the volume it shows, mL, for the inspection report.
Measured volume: 19 mL
